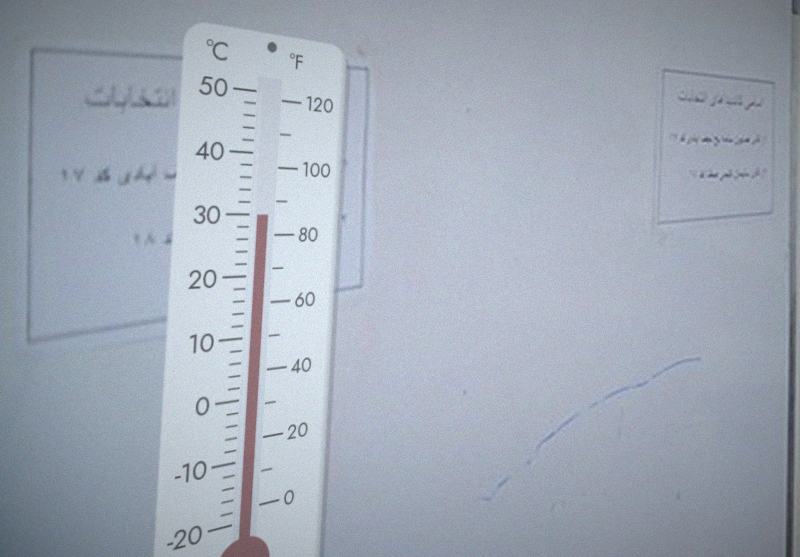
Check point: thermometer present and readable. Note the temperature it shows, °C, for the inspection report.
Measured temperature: 30 °C
